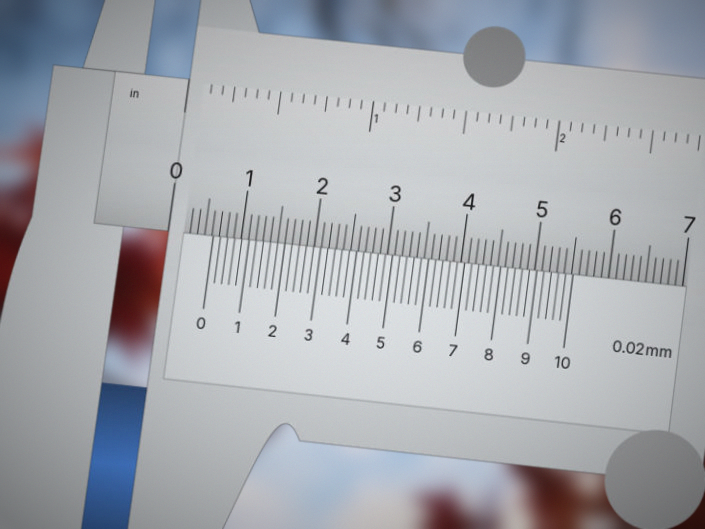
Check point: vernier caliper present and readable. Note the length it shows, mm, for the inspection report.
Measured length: 6.2 mm
